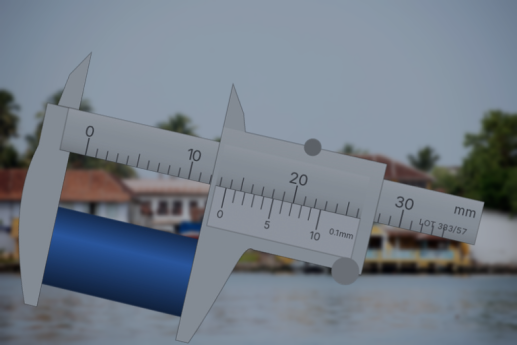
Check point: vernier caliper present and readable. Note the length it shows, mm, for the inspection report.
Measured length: 13.6 mm
